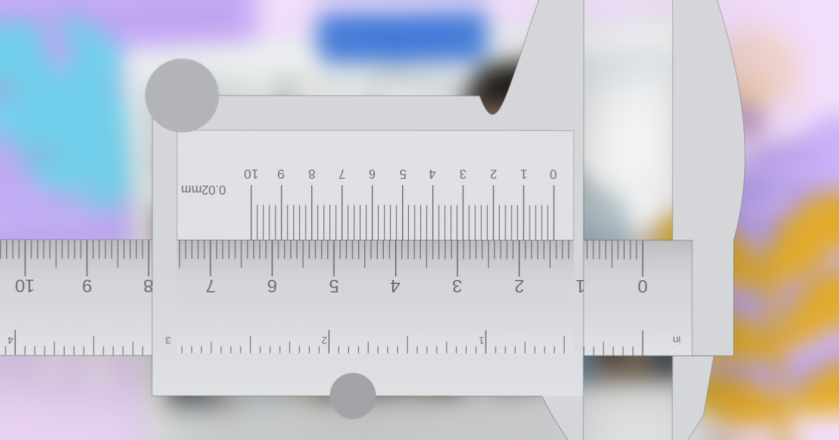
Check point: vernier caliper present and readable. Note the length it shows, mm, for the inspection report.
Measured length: 14.4 mm
